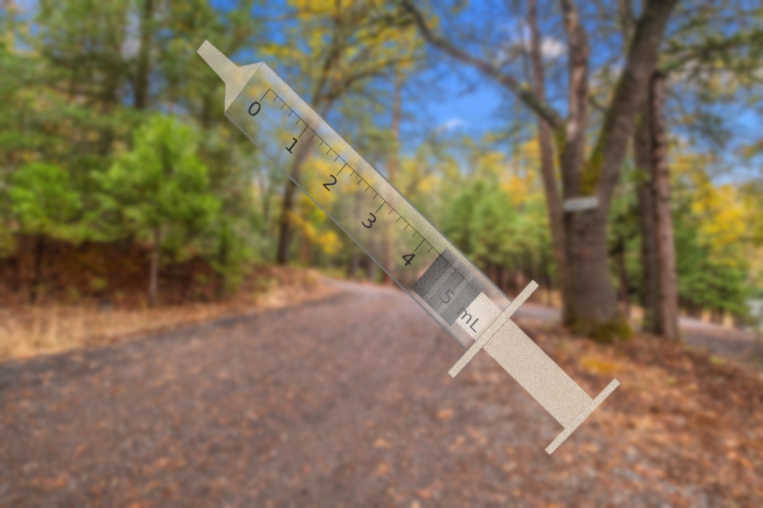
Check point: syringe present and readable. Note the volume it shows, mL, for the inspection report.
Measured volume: 4.4 mL
